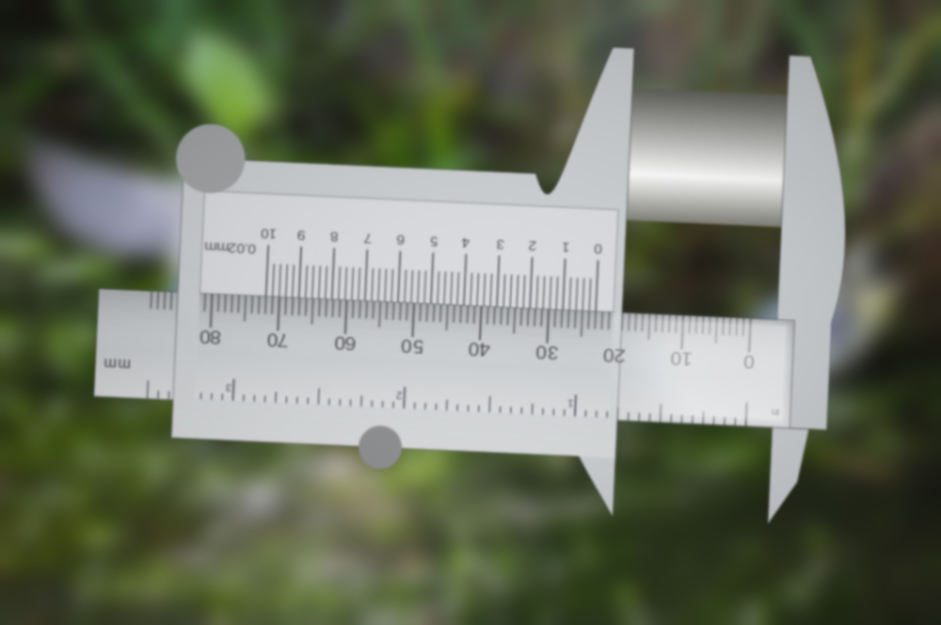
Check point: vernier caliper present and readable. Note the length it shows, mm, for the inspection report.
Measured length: 23.0 mm
